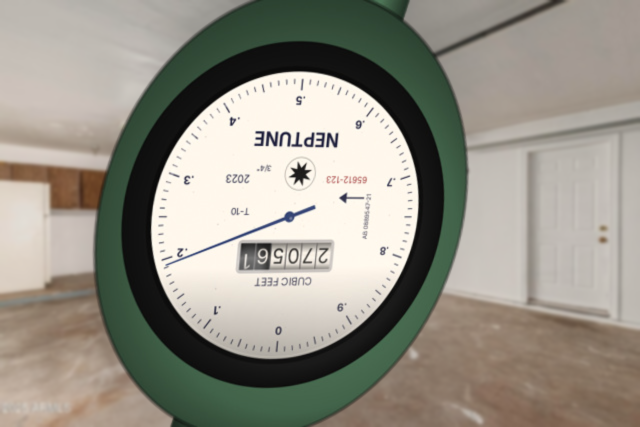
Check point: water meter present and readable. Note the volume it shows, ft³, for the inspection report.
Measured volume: 270561.19 ft³
